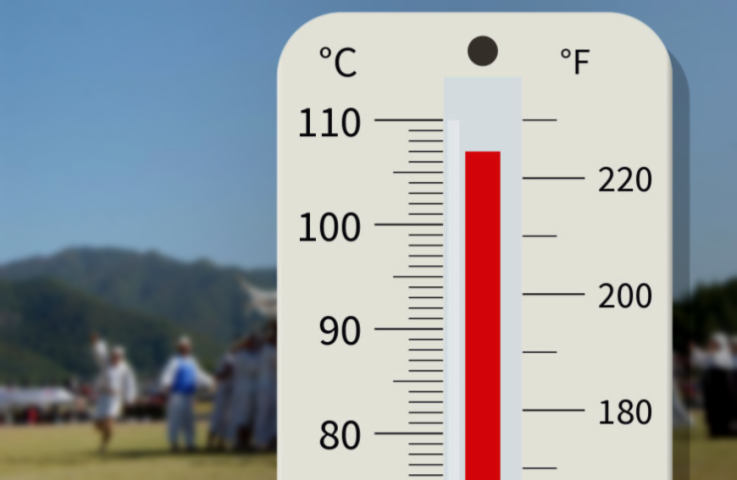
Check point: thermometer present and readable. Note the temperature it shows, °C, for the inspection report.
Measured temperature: 107 °C
